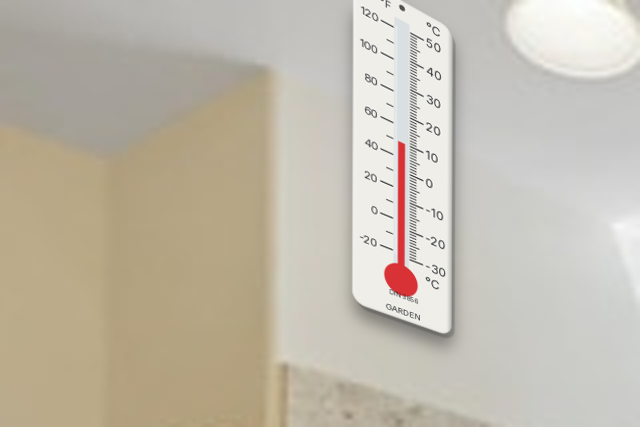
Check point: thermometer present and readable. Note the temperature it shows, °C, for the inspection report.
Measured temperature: 10 °C
